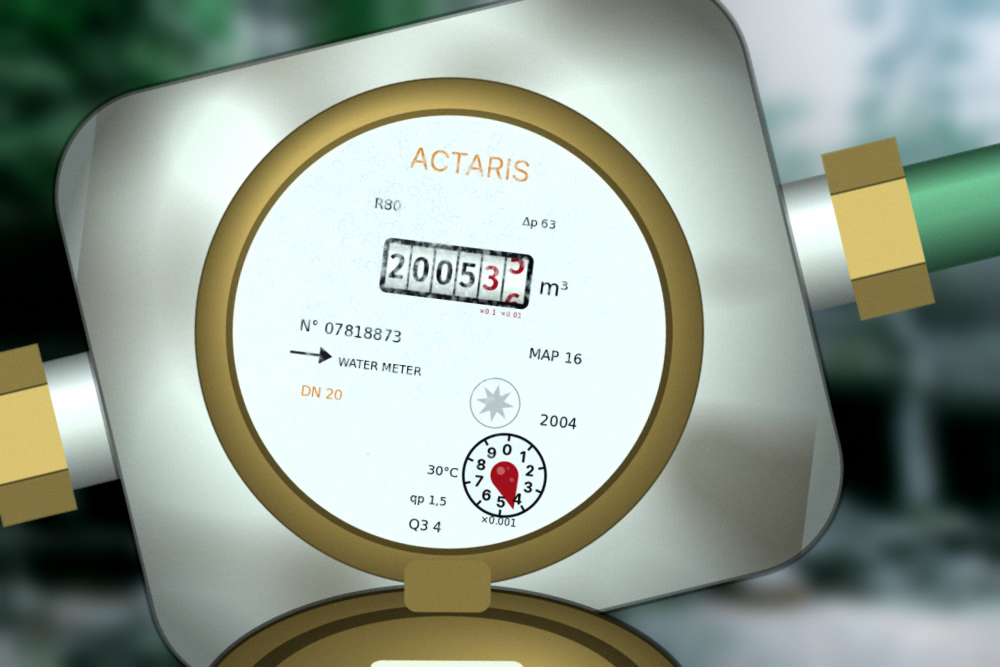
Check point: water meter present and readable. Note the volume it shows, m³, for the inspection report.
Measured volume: 2005.354 m³
